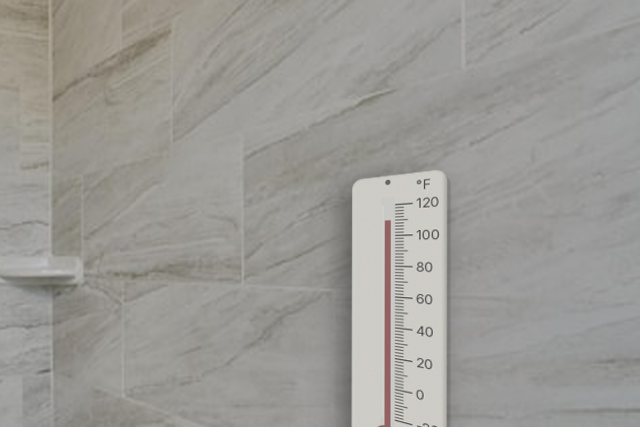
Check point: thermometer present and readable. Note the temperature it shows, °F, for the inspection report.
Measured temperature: 110 °F
